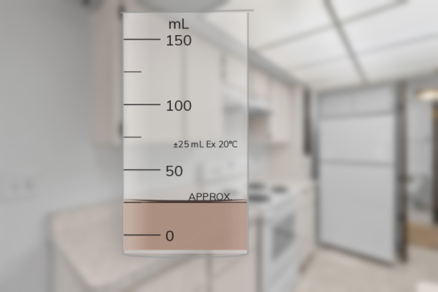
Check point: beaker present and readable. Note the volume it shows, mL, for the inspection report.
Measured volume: 25 mL
